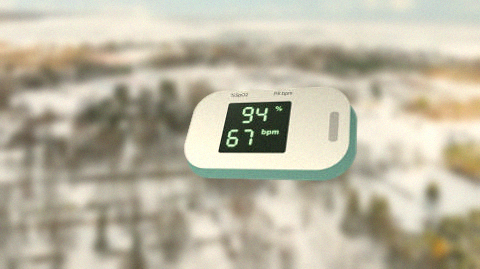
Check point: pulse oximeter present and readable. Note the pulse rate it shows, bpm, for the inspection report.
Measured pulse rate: 67 bpm
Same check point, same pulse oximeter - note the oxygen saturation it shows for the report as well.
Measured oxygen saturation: 94 %
